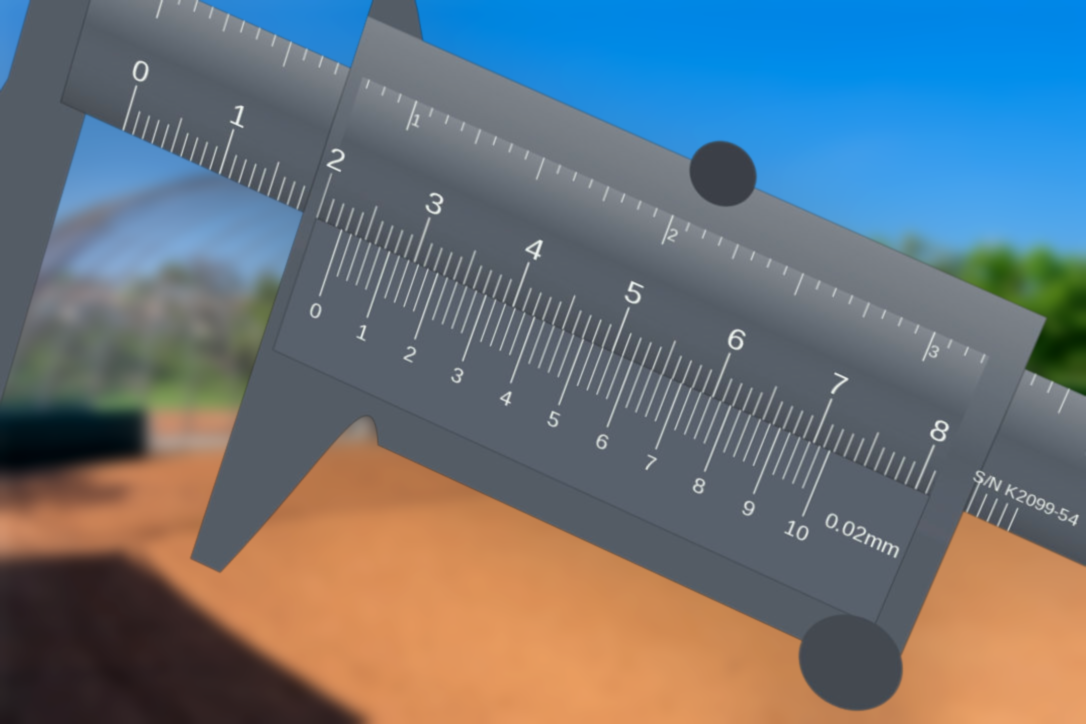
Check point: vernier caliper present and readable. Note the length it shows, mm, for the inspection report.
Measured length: 22.6 mm
